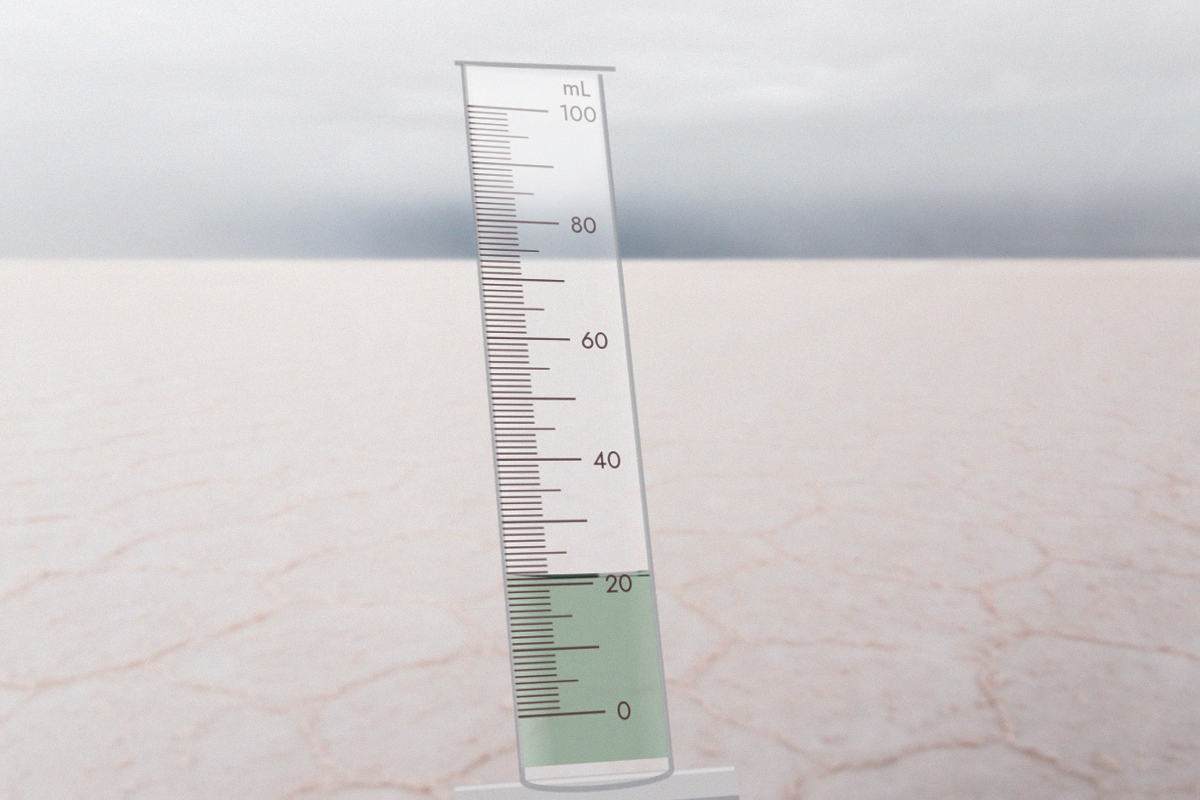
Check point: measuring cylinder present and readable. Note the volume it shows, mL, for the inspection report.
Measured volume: 21 mL
